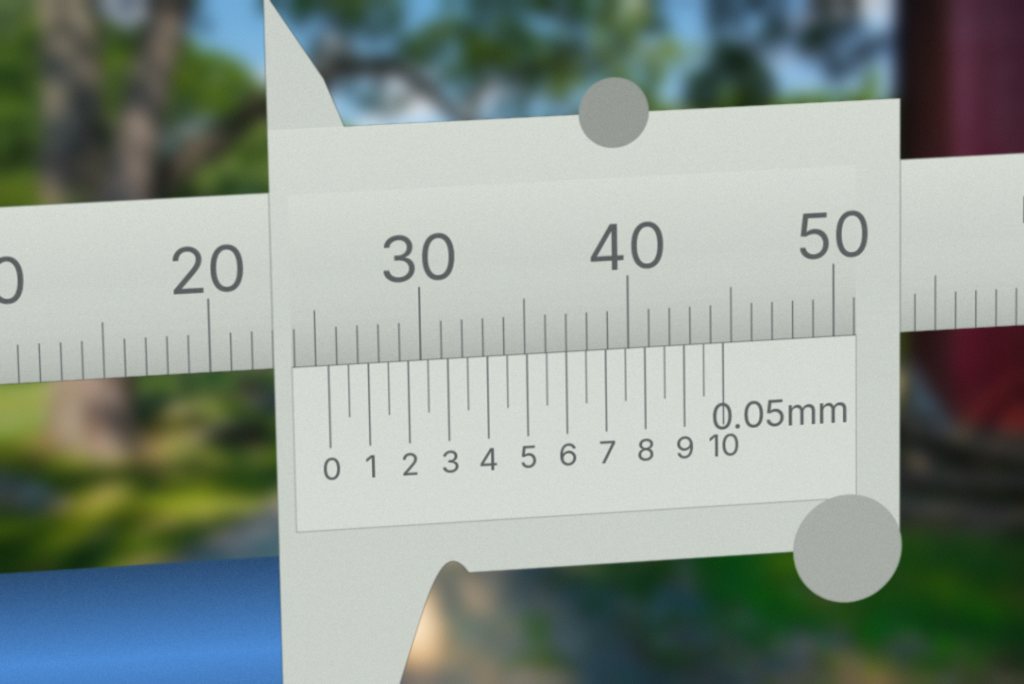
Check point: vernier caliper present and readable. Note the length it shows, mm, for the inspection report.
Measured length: 25.6 mm
